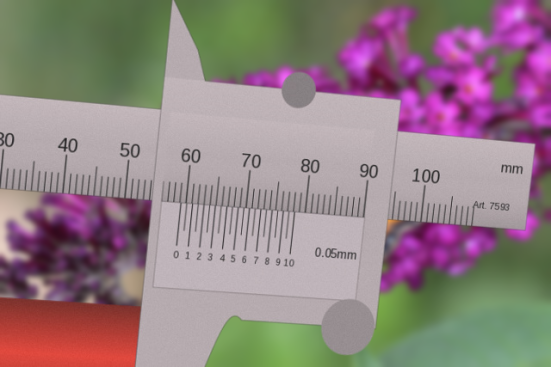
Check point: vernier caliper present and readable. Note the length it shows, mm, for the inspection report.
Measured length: 59.2 mm
